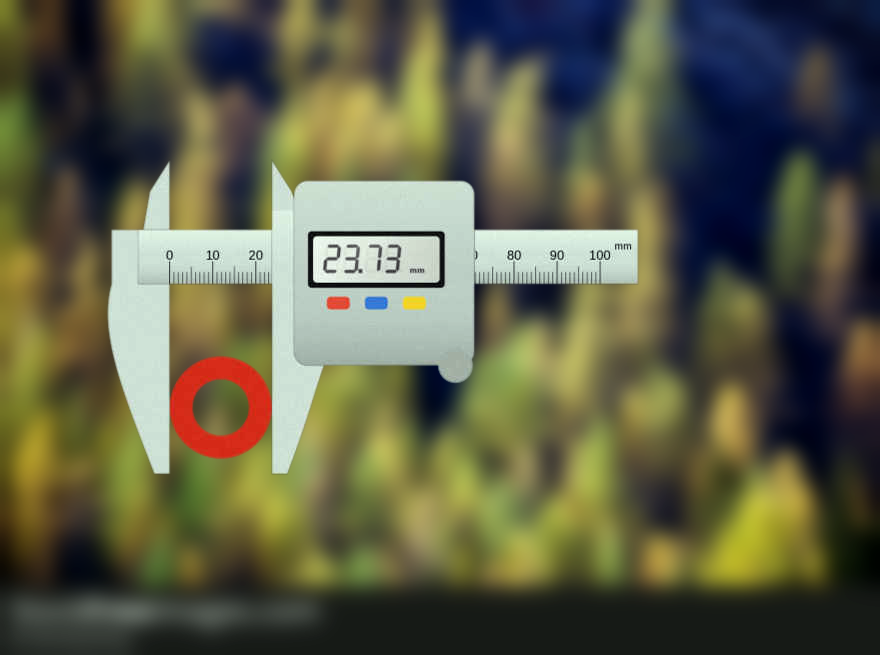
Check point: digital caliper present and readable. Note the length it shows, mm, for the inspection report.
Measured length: 23.73 mm
